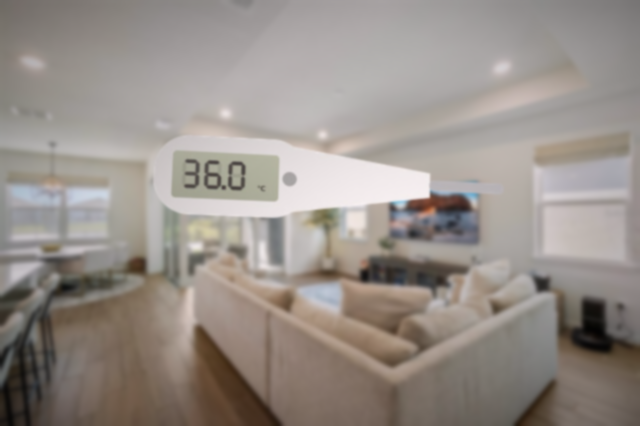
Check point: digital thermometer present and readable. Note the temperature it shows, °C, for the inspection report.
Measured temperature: 36.0 °C
